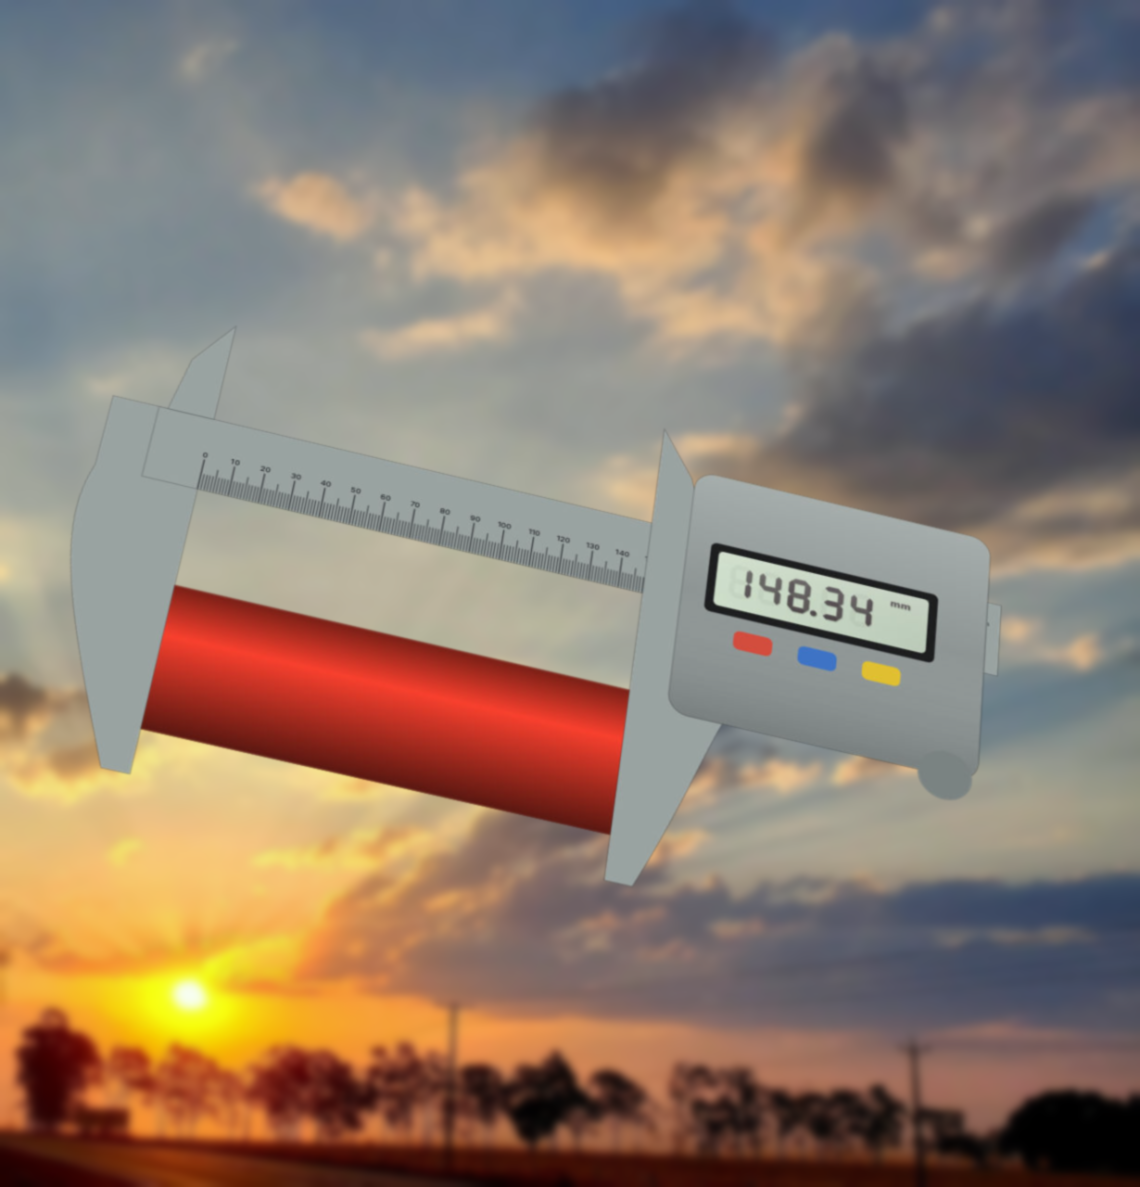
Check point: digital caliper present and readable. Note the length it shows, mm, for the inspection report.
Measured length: 148.34 mm
